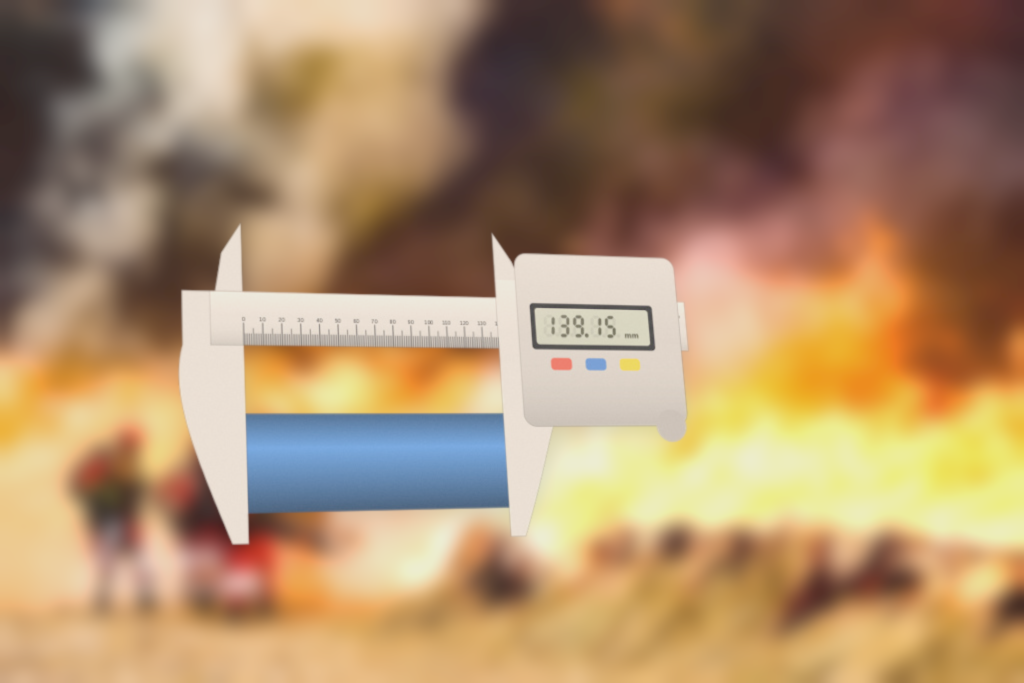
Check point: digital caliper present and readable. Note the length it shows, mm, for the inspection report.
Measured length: 139.15 mm
